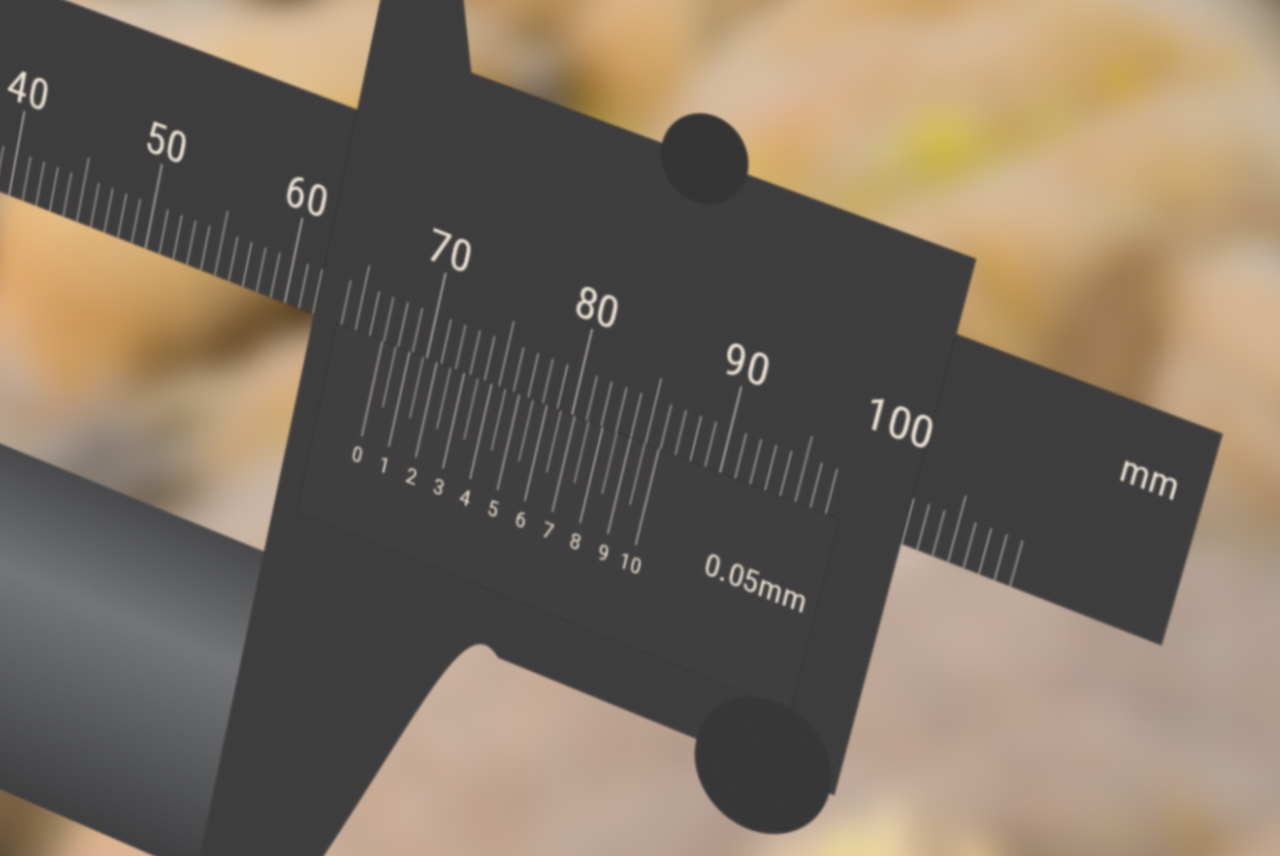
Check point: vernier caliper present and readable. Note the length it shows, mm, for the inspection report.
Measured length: 66.9 mm
